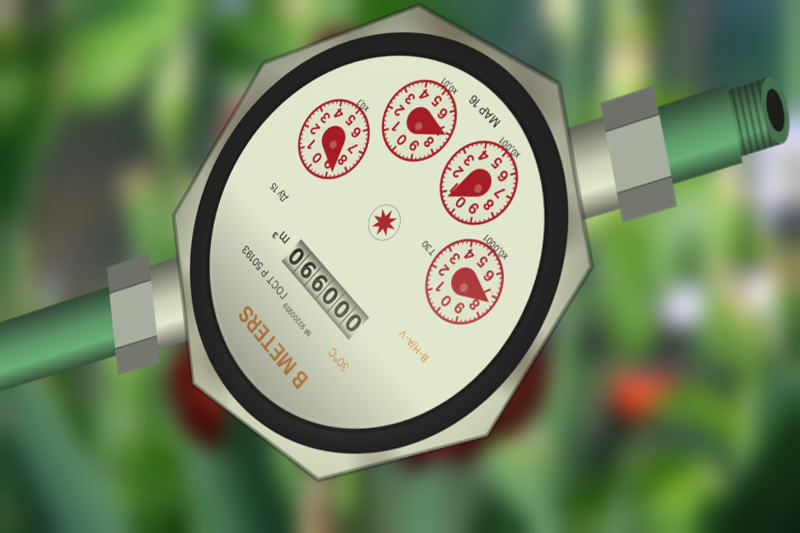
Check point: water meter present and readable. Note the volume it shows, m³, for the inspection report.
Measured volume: 990.8707 m³
